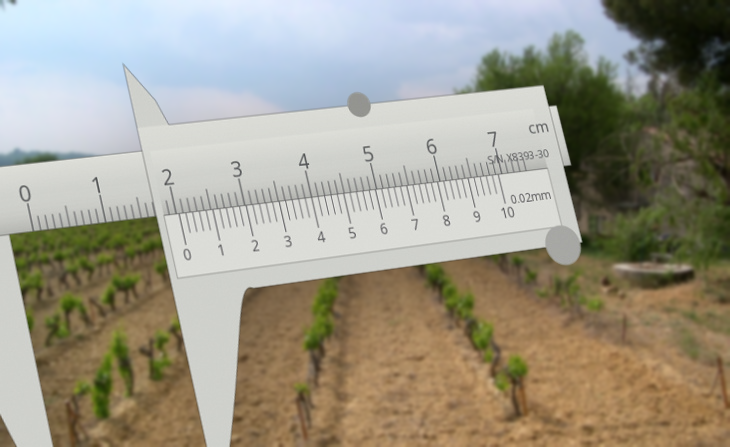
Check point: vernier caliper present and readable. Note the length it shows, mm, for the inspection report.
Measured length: 20.4 mm
